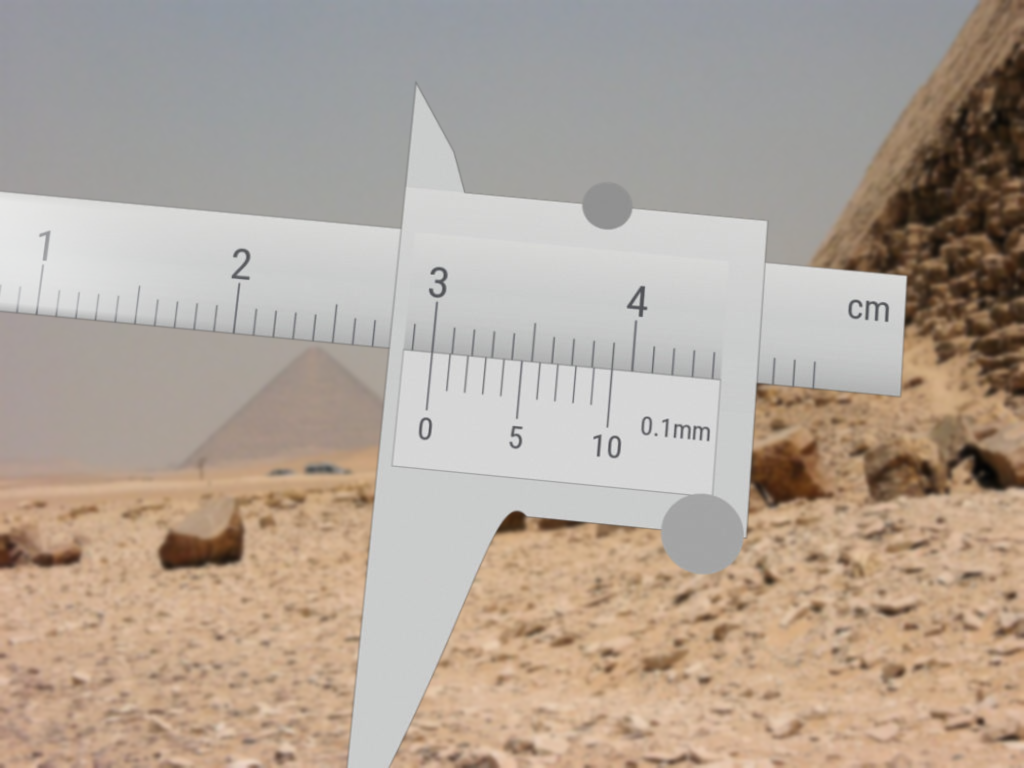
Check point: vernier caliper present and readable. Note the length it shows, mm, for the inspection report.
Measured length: 30.0 mm
